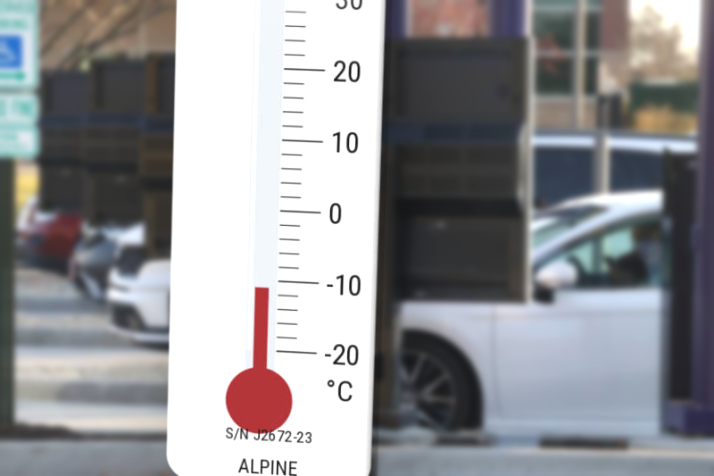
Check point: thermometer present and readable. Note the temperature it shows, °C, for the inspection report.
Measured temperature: -11 °C
